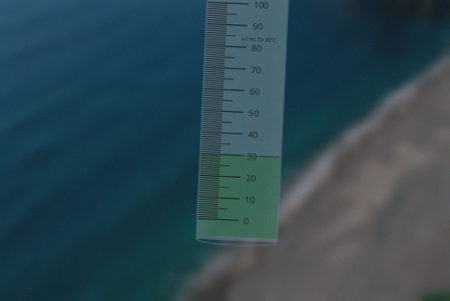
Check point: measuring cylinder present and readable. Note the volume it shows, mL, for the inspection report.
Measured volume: 30 mL
